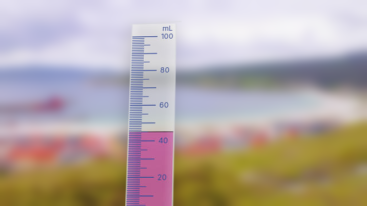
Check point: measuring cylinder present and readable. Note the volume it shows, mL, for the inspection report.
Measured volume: 45 mL
